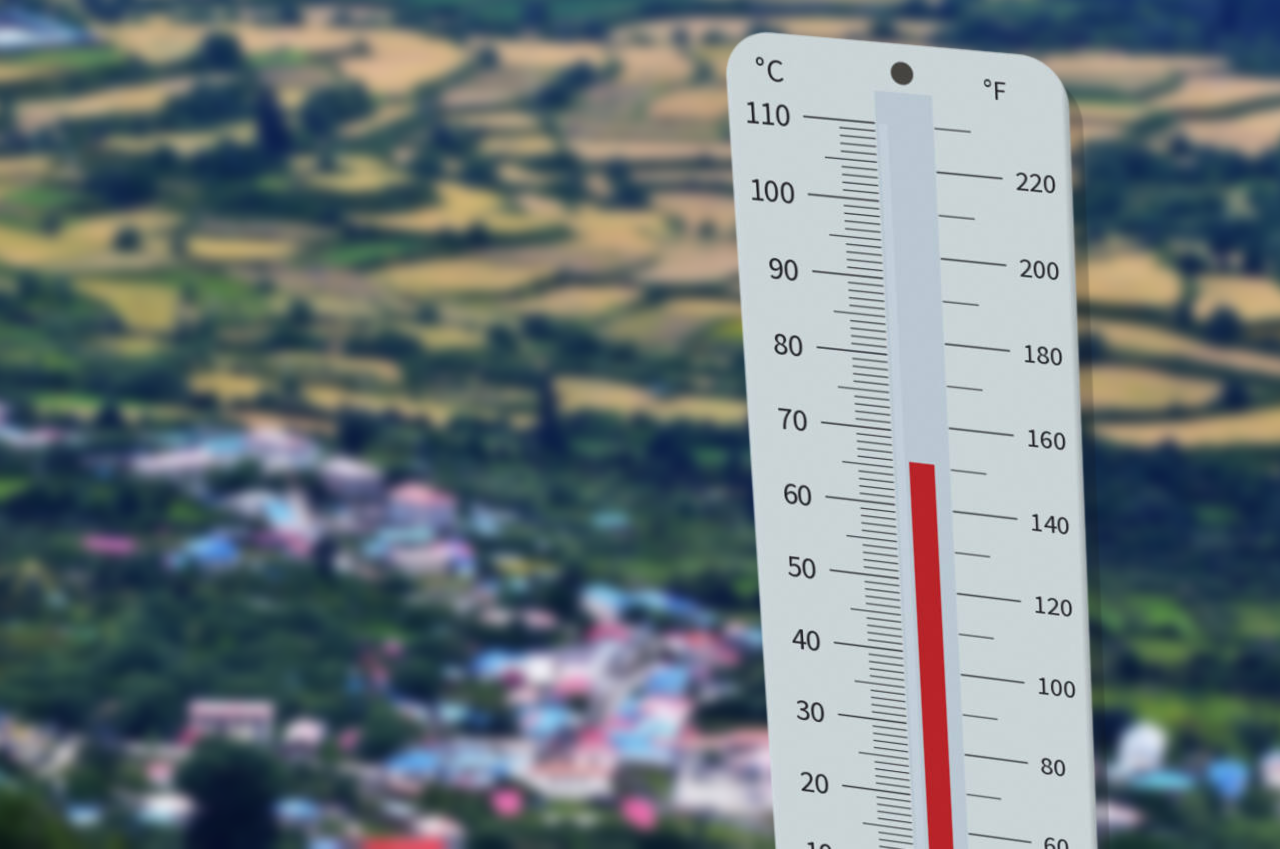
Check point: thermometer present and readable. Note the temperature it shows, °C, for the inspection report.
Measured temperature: 66 °C
